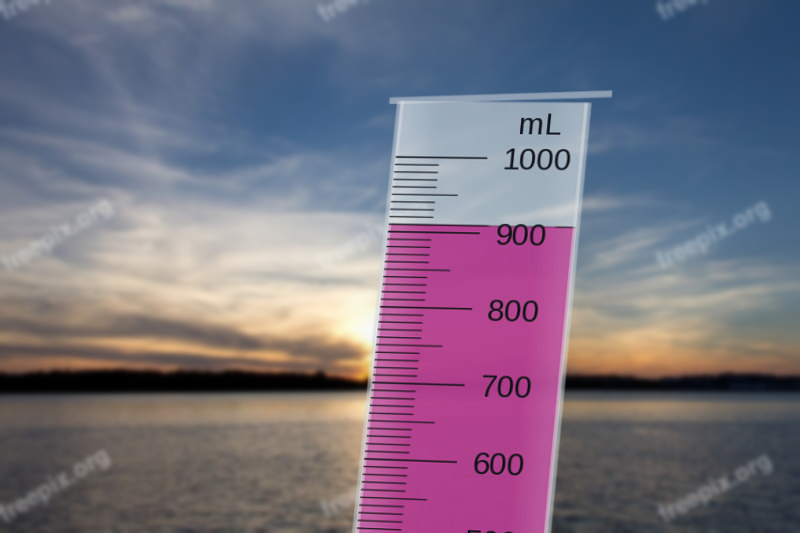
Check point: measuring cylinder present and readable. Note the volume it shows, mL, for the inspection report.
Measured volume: 910 mL
